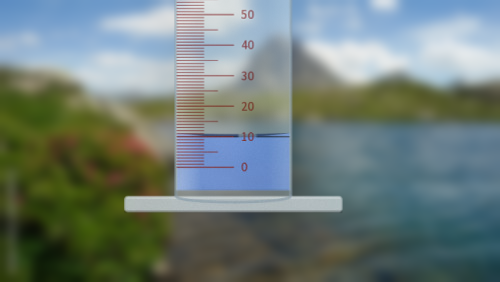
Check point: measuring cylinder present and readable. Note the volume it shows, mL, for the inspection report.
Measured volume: 10 mL
